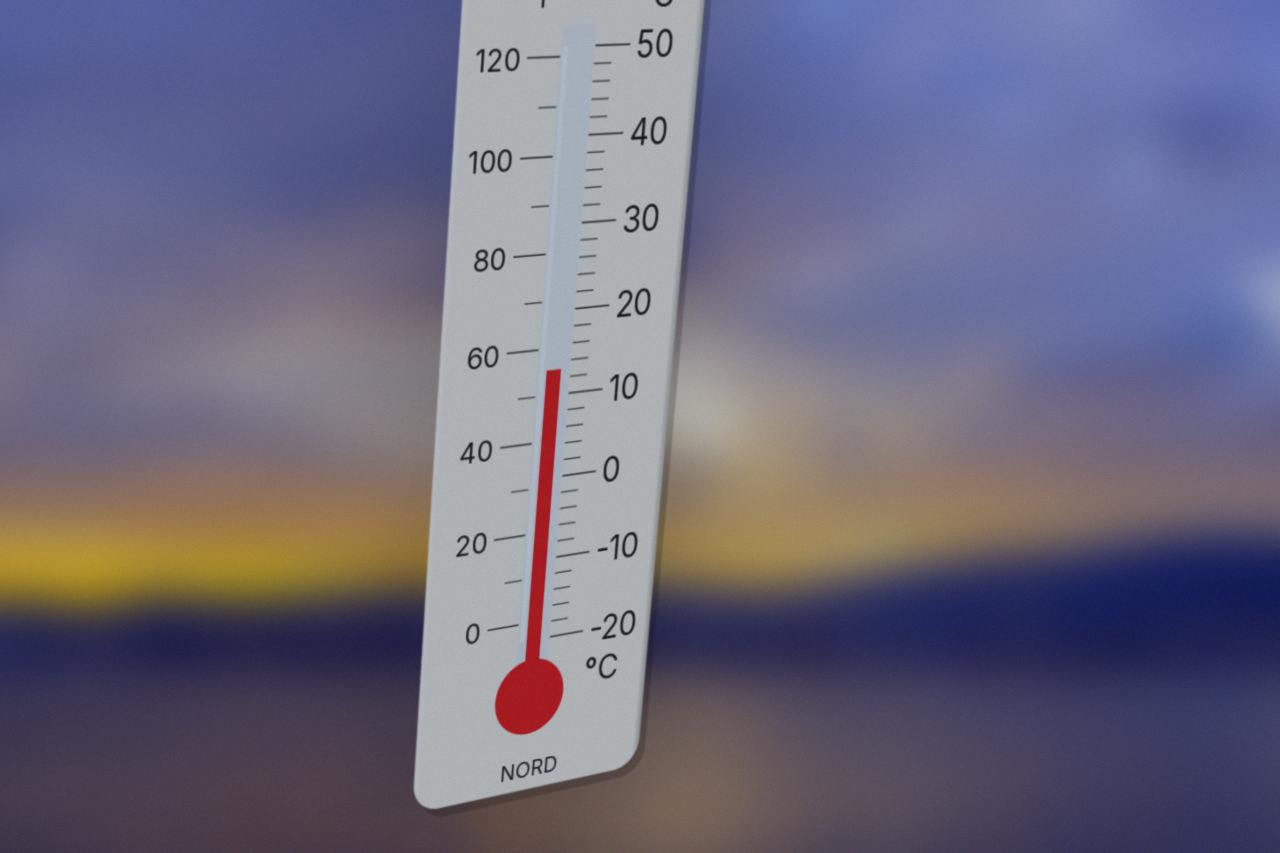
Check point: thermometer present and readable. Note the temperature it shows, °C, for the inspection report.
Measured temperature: 13 °C
